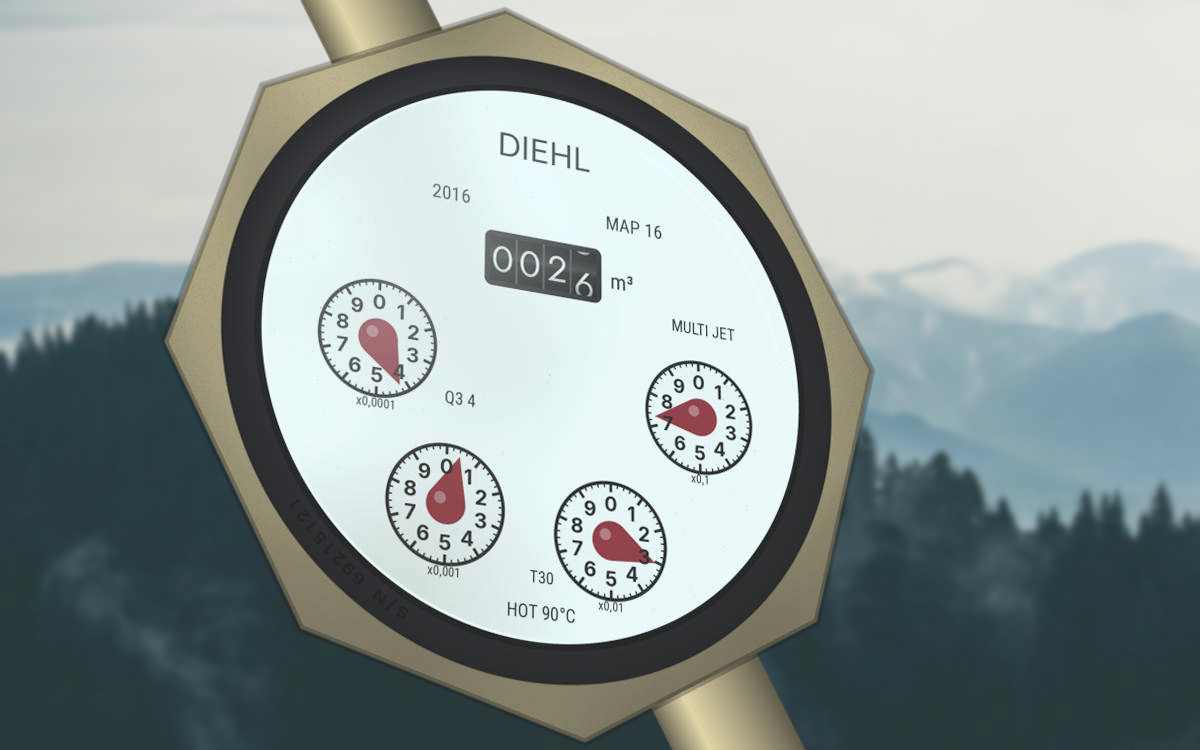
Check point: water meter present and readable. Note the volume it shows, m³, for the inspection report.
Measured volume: 25.7304 m³
